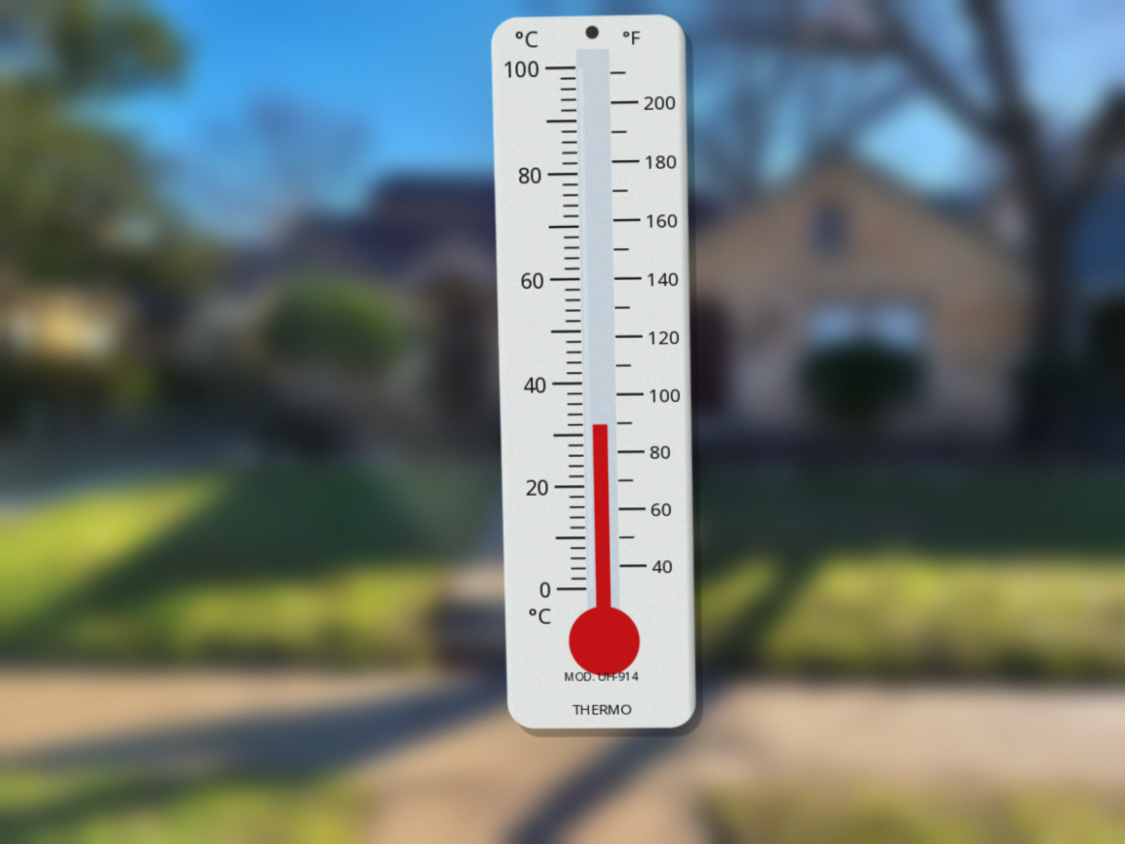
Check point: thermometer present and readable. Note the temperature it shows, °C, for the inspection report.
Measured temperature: 32 °C
